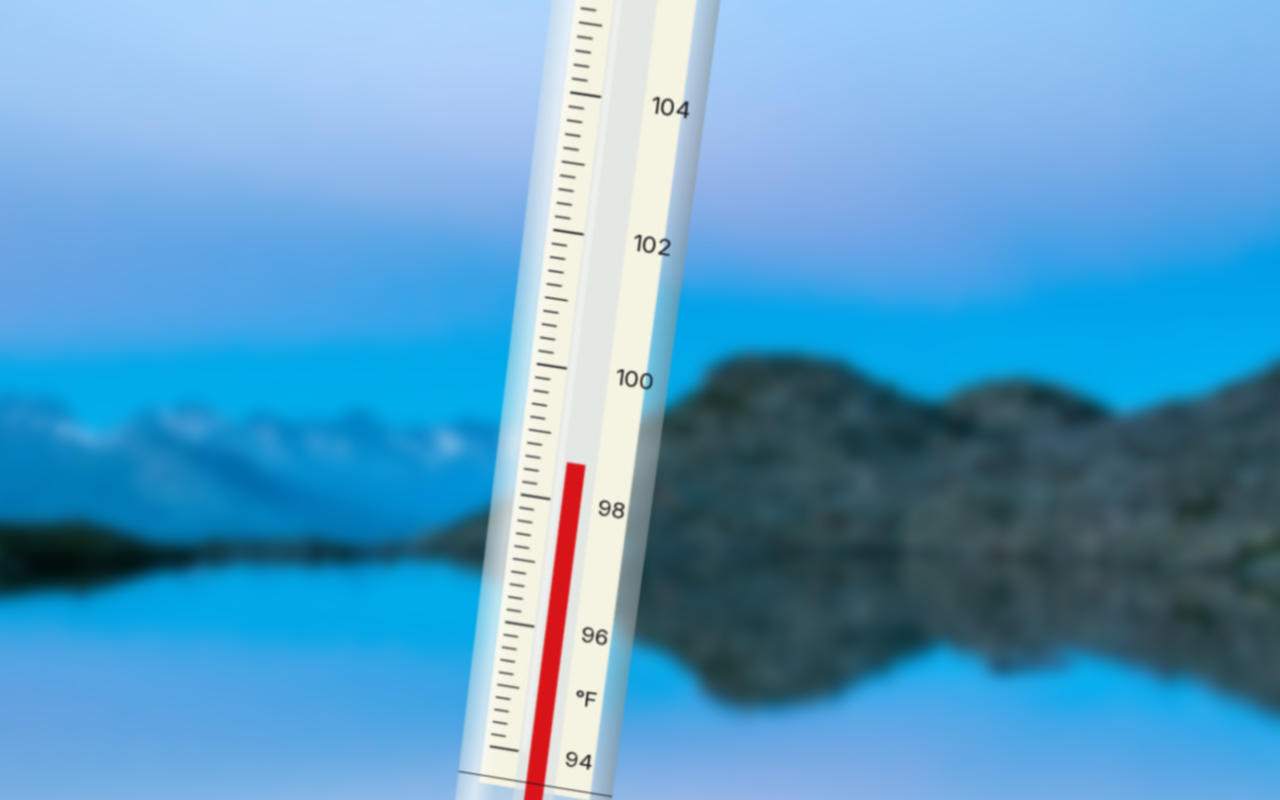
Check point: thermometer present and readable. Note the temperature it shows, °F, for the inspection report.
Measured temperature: 98.6 °F
